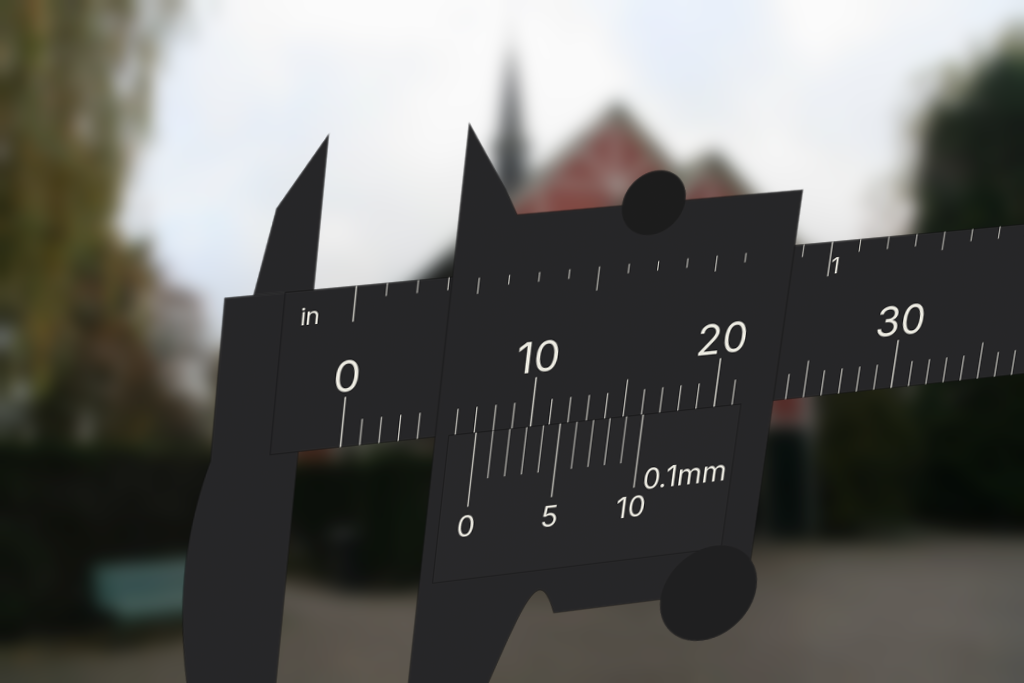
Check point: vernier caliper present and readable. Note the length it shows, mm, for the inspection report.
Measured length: 7.1 mm
